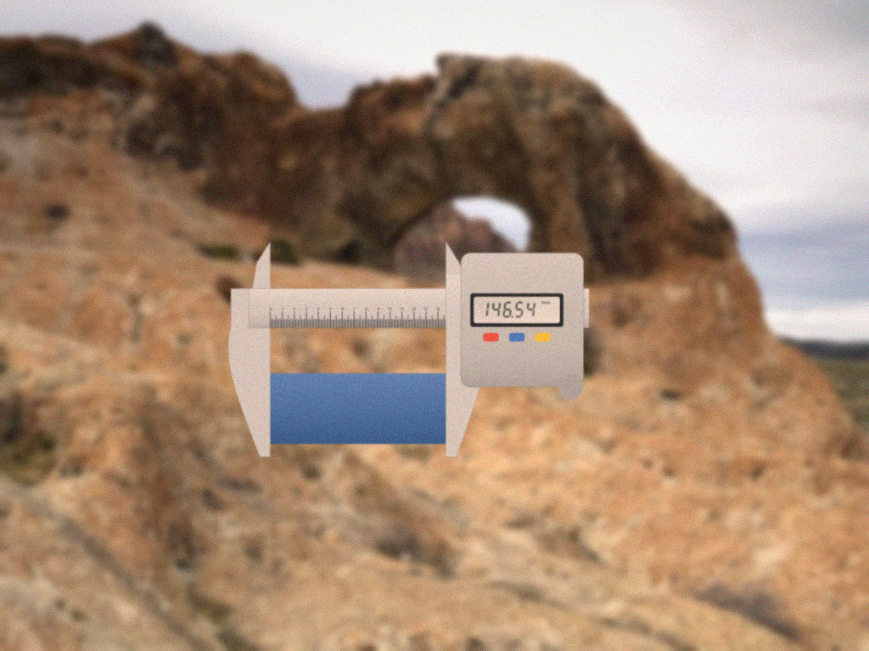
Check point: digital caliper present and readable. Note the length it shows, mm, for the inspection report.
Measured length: 146.54 mm
